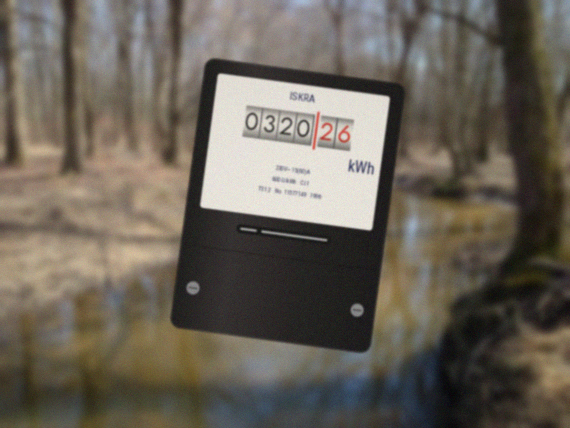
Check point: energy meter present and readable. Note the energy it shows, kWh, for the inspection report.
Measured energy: 320.26 kWh
